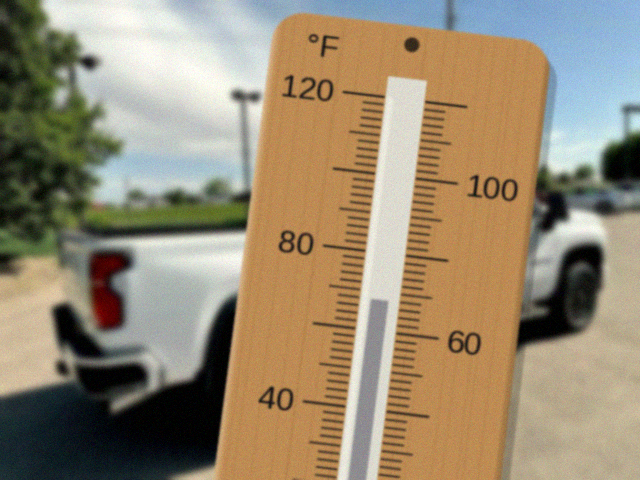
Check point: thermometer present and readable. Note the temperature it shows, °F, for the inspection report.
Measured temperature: 68 °F
